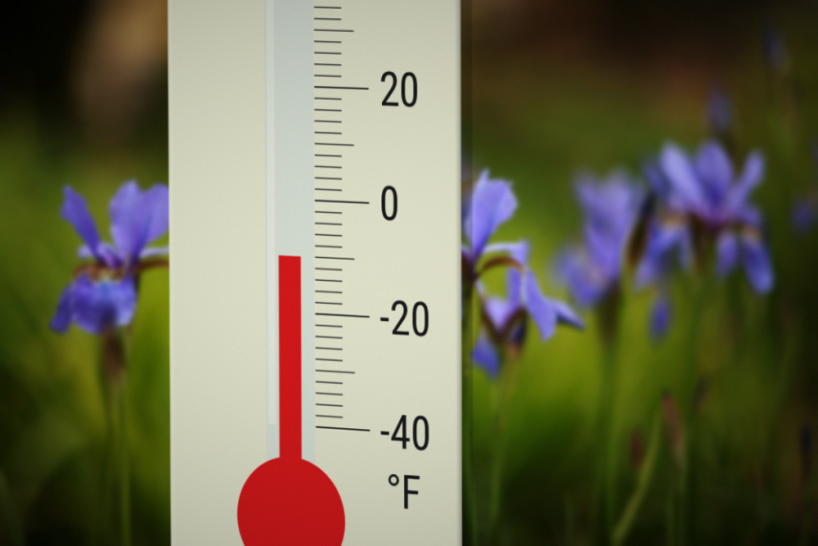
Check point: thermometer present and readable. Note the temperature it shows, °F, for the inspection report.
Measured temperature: -10 °F
